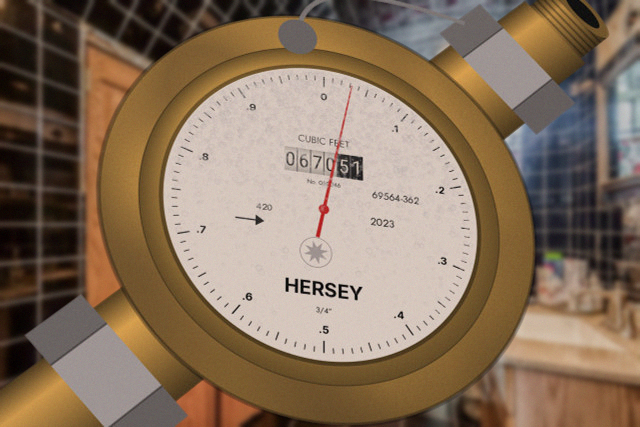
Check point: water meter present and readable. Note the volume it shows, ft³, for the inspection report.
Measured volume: 67051.03 ft³
